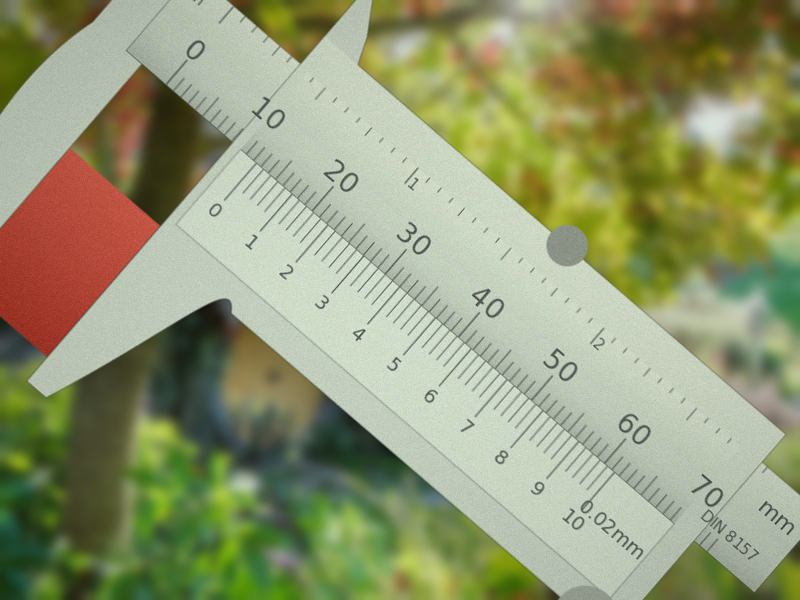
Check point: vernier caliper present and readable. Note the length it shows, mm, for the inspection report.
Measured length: 12.4 mm
